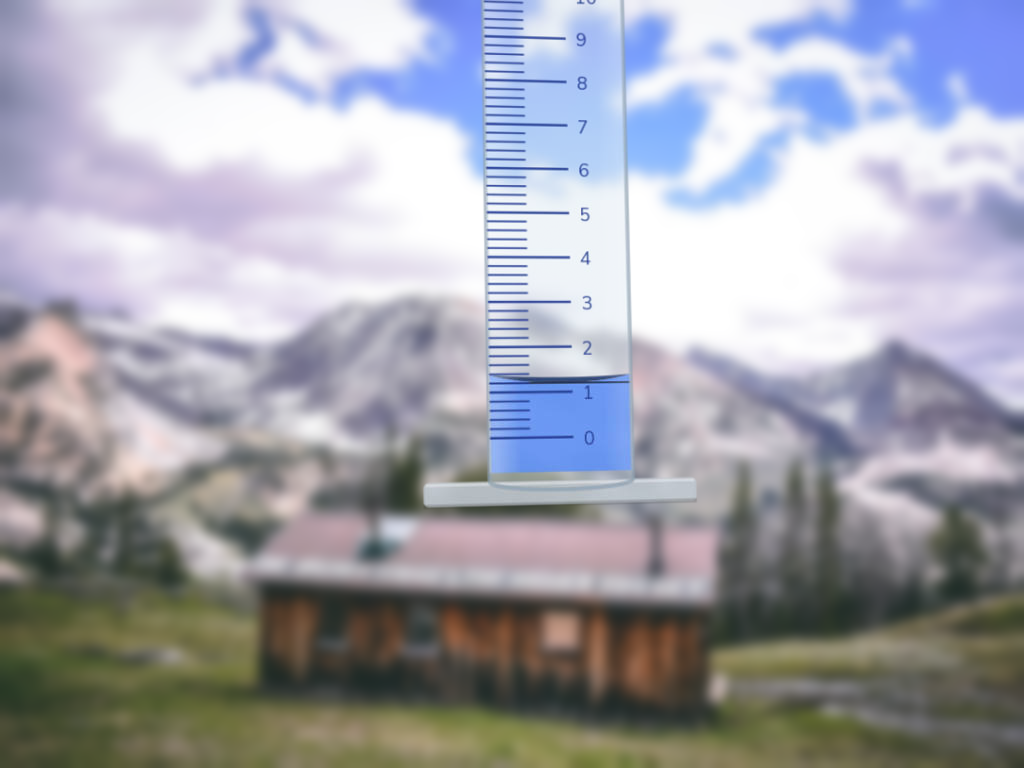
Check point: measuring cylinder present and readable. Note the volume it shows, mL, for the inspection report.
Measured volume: 1.2 mL
